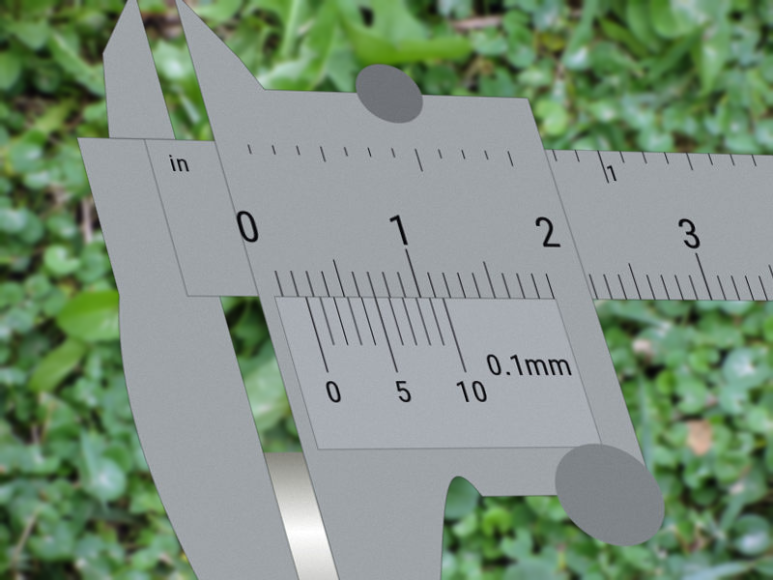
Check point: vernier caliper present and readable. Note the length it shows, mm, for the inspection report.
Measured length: 2.5 mm
